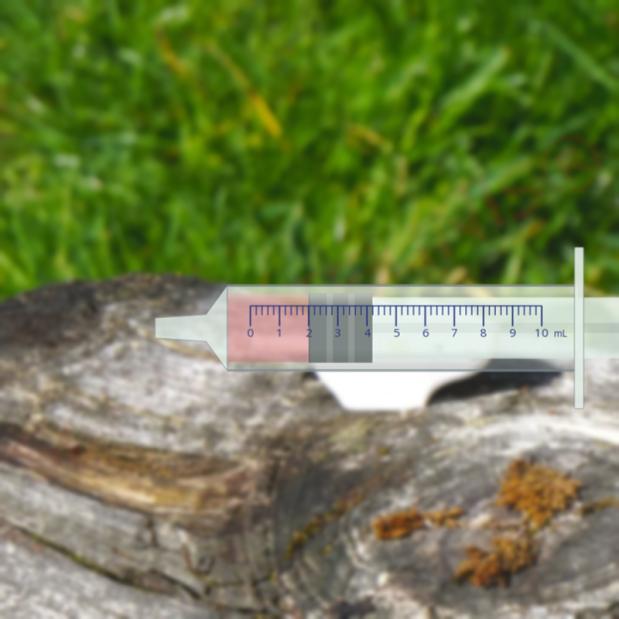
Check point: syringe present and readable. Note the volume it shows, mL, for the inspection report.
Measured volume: 2 mL
